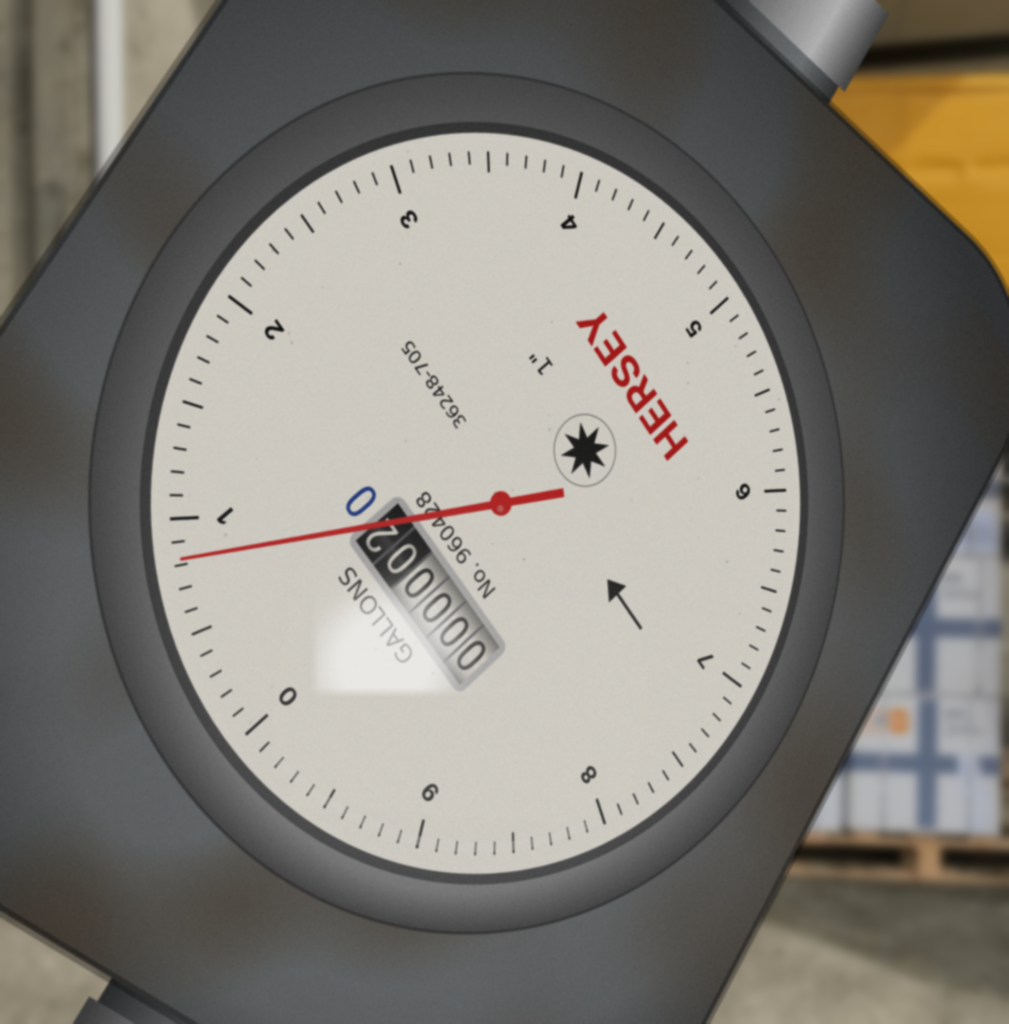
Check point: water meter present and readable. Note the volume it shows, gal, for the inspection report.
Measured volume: 20.8 gal
